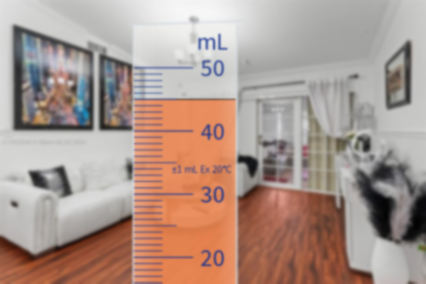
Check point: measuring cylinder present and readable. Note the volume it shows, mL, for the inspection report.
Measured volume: 45 mL
